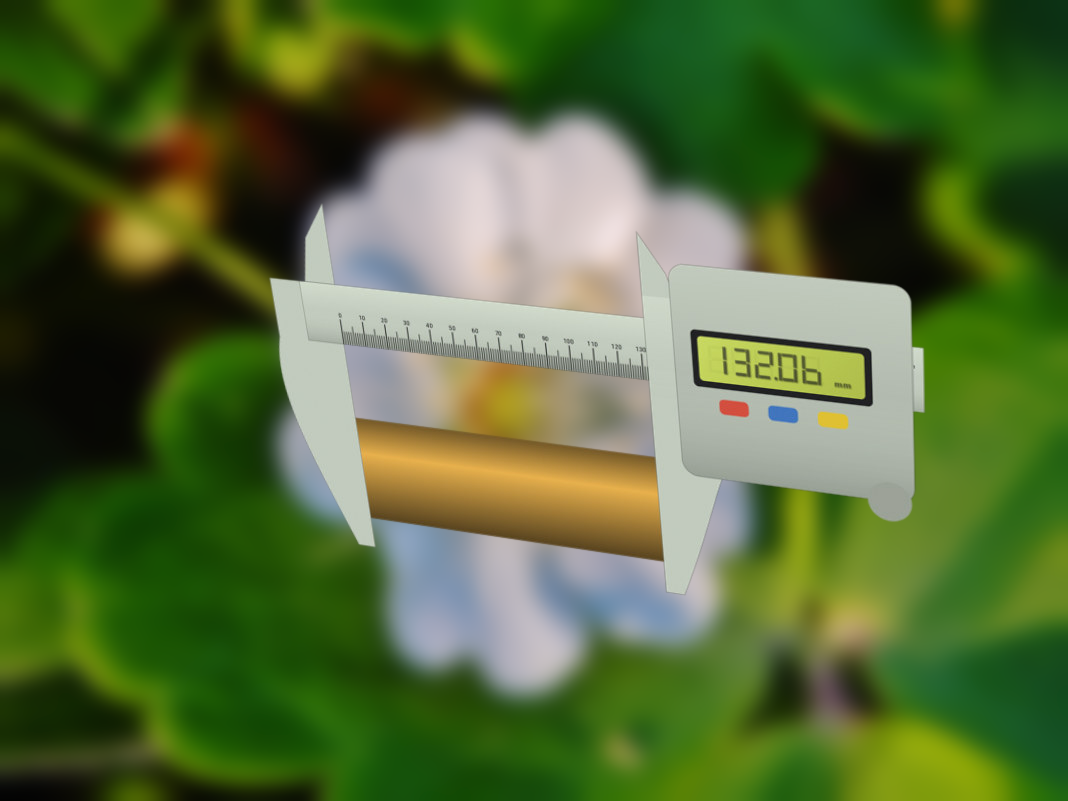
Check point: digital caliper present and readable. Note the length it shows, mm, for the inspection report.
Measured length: 132.06 mm
